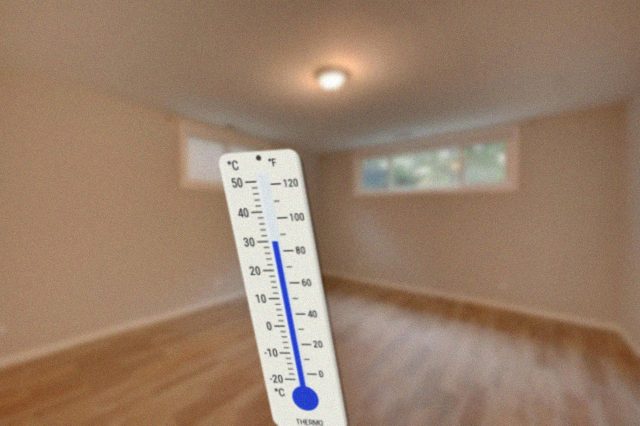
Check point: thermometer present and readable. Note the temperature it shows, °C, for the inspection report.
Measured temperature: 30 °C
